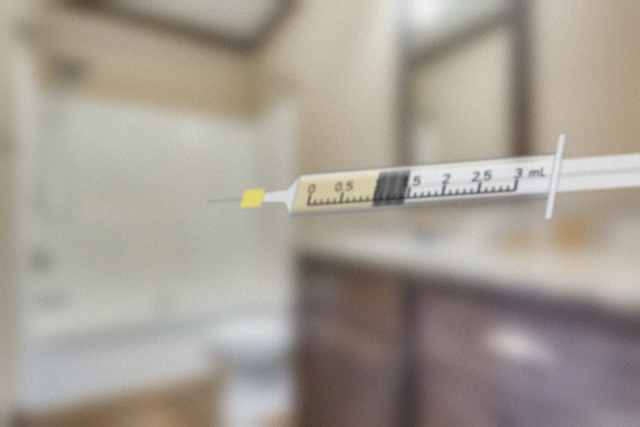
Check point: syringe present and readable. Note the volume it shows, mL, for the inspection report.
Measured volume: 1 mL
